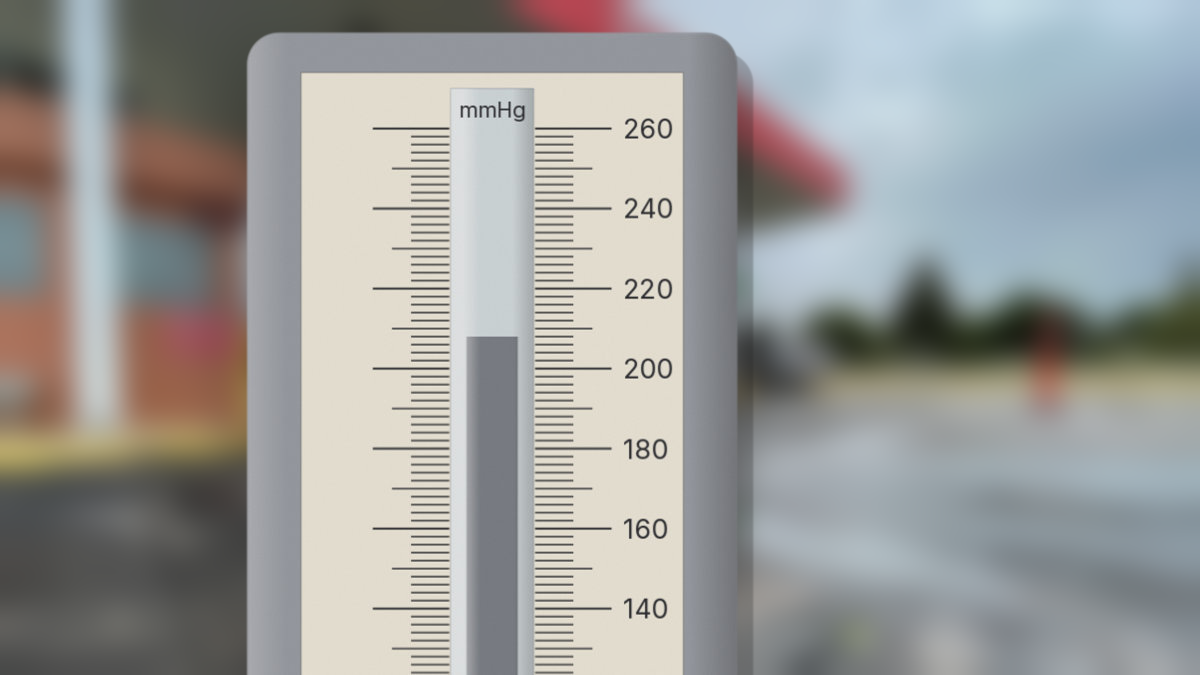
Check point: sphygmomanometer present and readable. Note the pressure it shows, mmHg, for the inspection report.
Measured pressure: 208 mmHg
